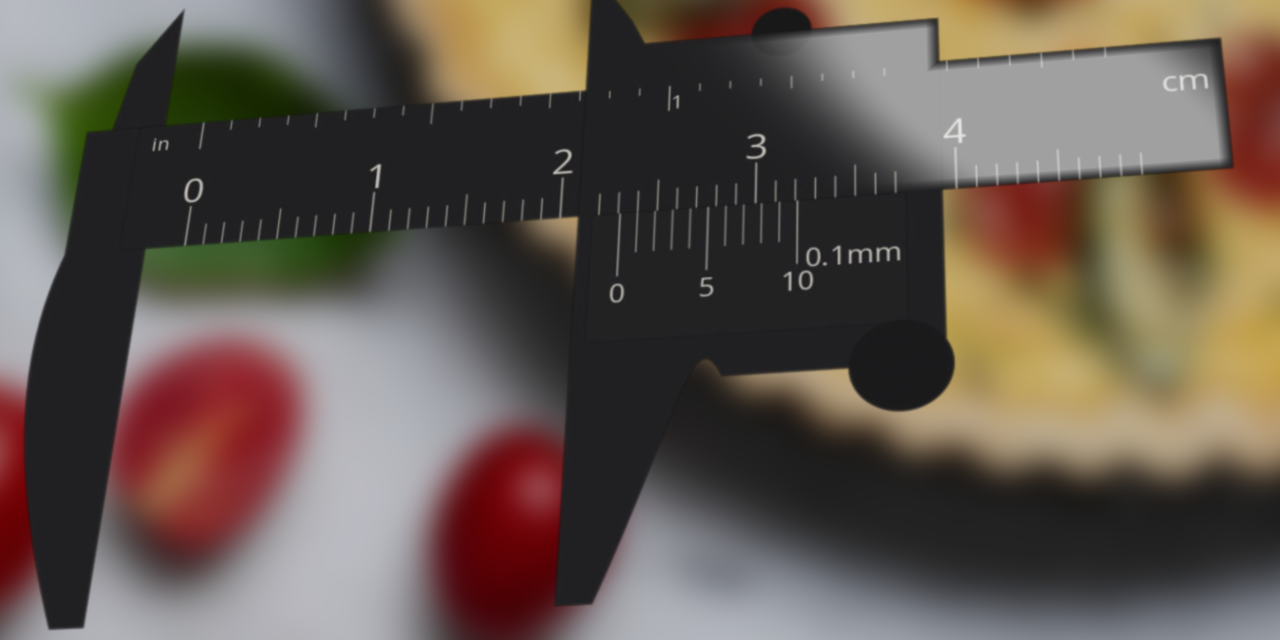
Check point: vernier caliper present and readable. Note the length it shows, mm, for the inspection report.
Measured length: 23.1 mm
